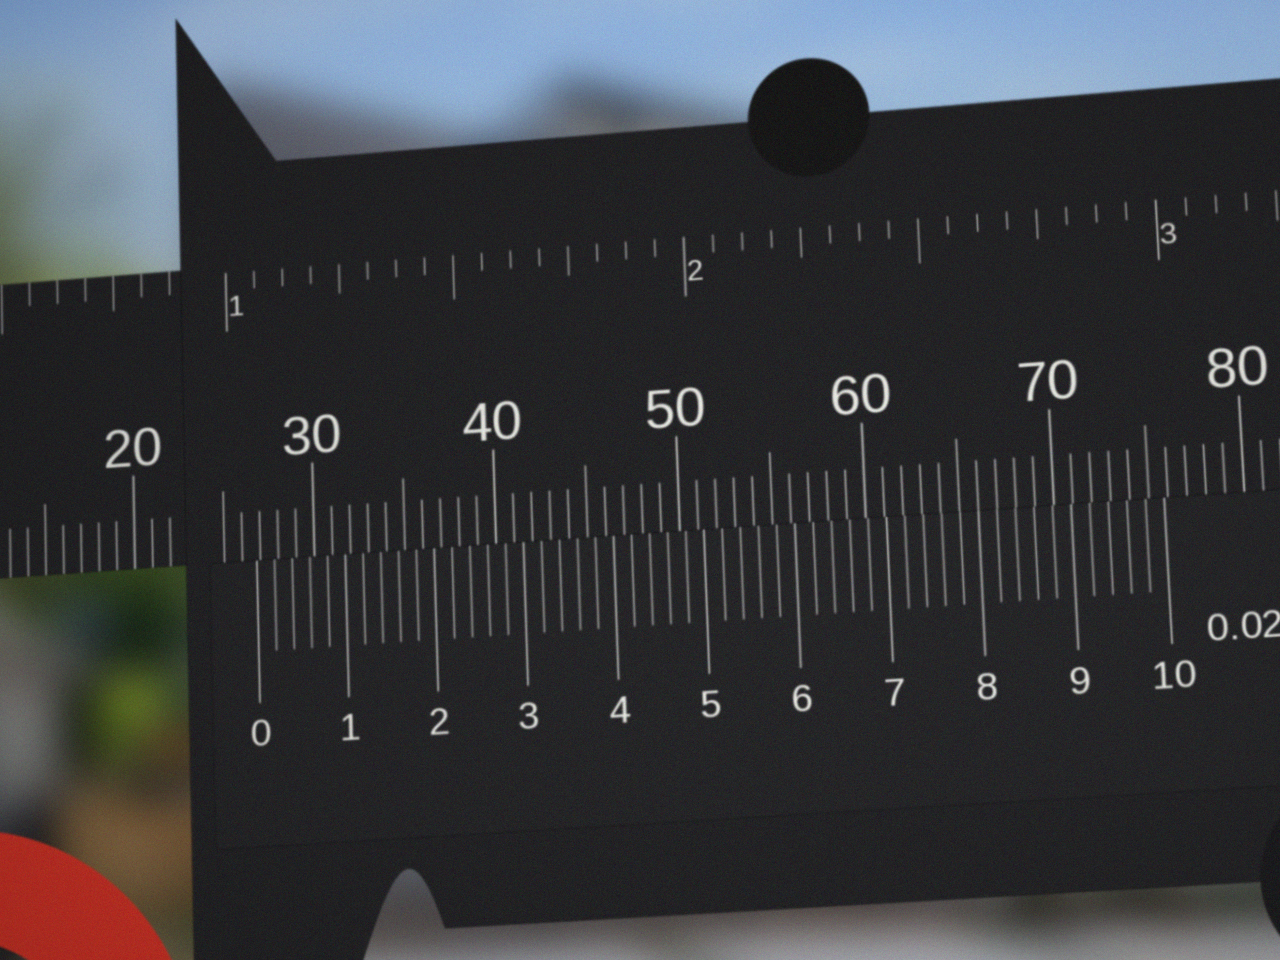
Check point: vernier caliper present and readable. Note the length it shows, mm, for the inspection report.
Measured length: 26.8 mm
